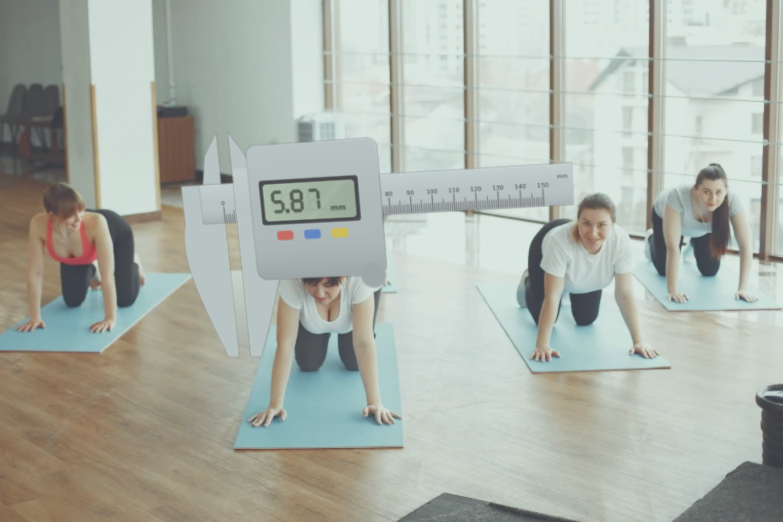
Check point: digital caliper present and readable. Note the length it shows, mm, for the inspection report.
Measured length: 5.87 mm
